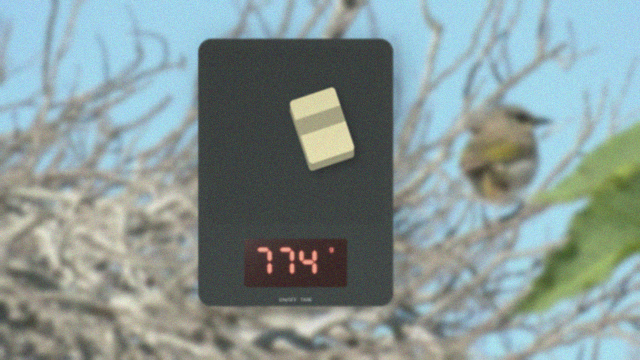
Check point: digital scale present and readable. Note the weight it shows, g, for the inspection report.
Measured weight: 774 g
